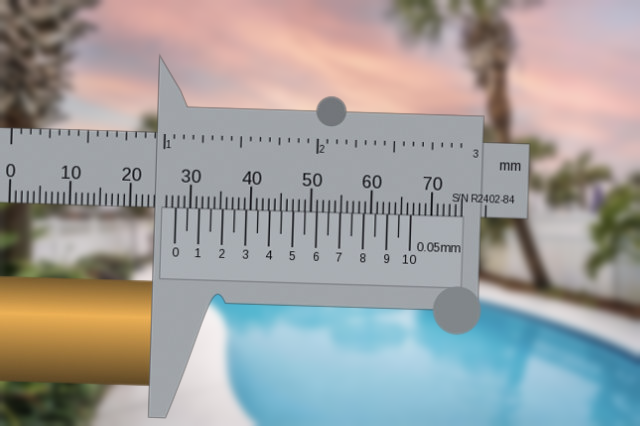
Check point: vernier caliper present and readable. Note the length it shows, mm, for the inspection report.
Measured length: 27.6 mm
